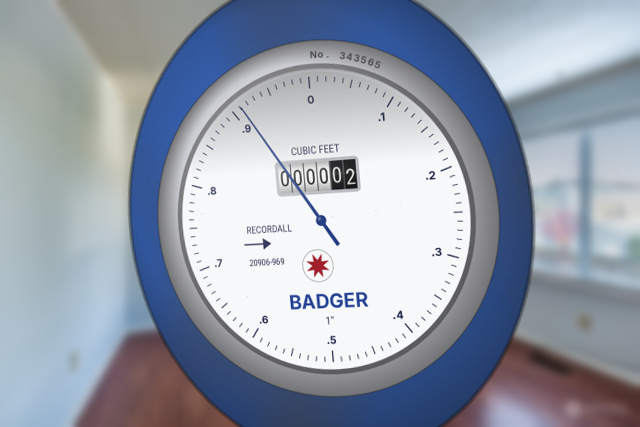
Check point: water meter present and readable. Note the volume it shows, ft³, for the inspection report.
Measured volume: 1.91 ft³
